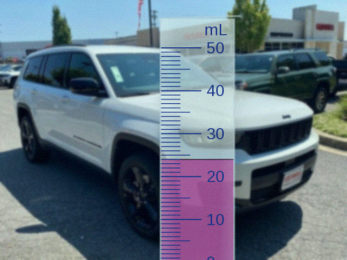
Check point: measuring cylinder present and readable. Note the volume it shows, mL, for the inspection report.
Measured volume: 24 mL
